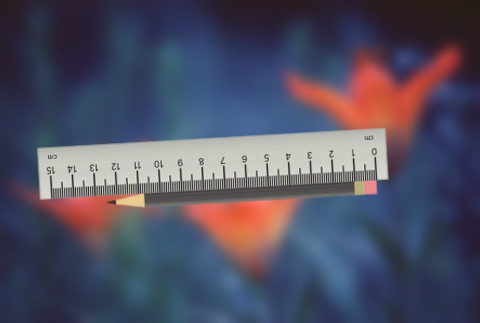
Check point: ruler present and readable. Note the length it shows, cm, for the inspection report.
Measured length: 12.5 cm
